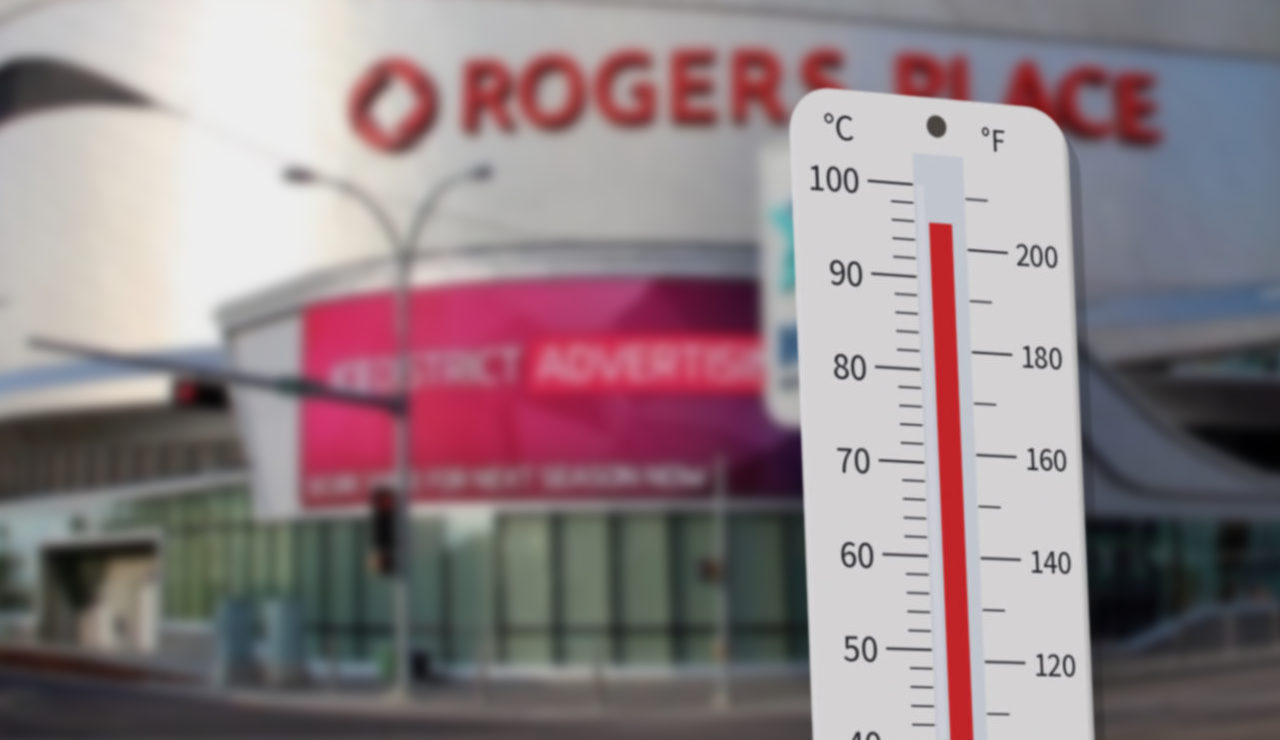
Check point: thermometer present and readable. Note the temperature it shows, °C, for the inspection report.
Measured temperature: 96 °C
